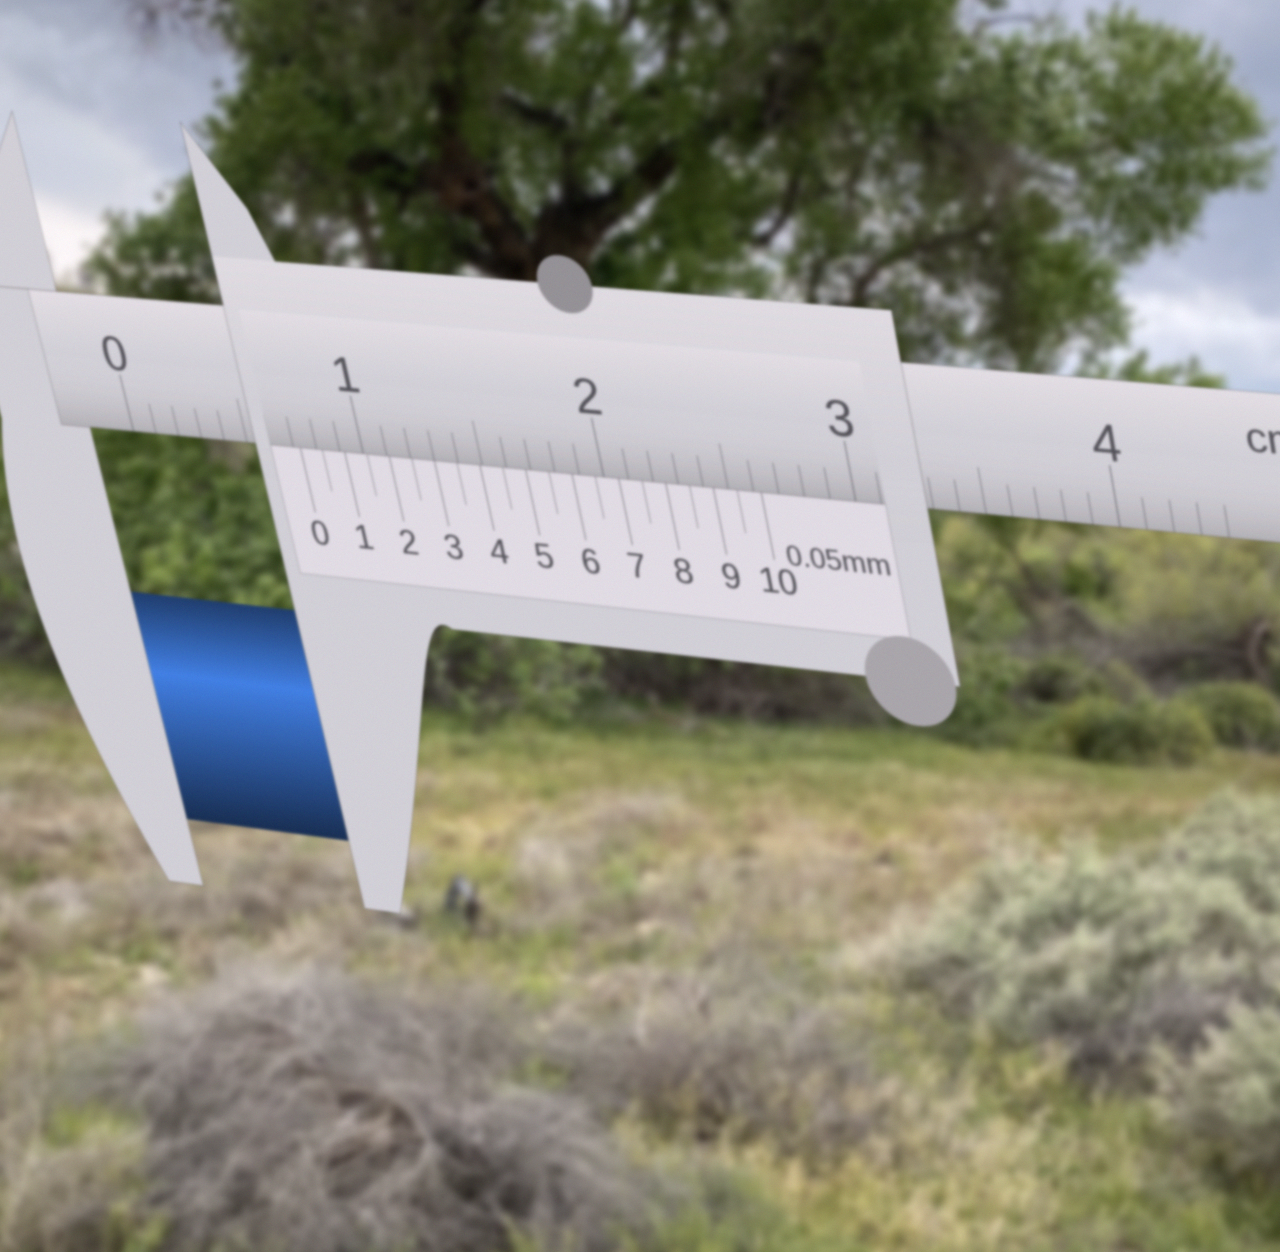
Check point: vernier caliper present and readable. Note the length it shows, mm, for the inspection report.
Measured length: 7.3 mm
